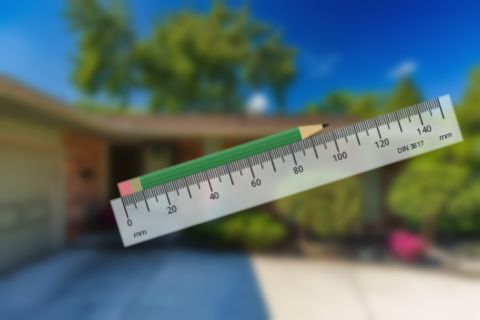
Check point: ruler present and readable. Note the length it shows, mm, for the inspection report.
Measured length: 100 mm
